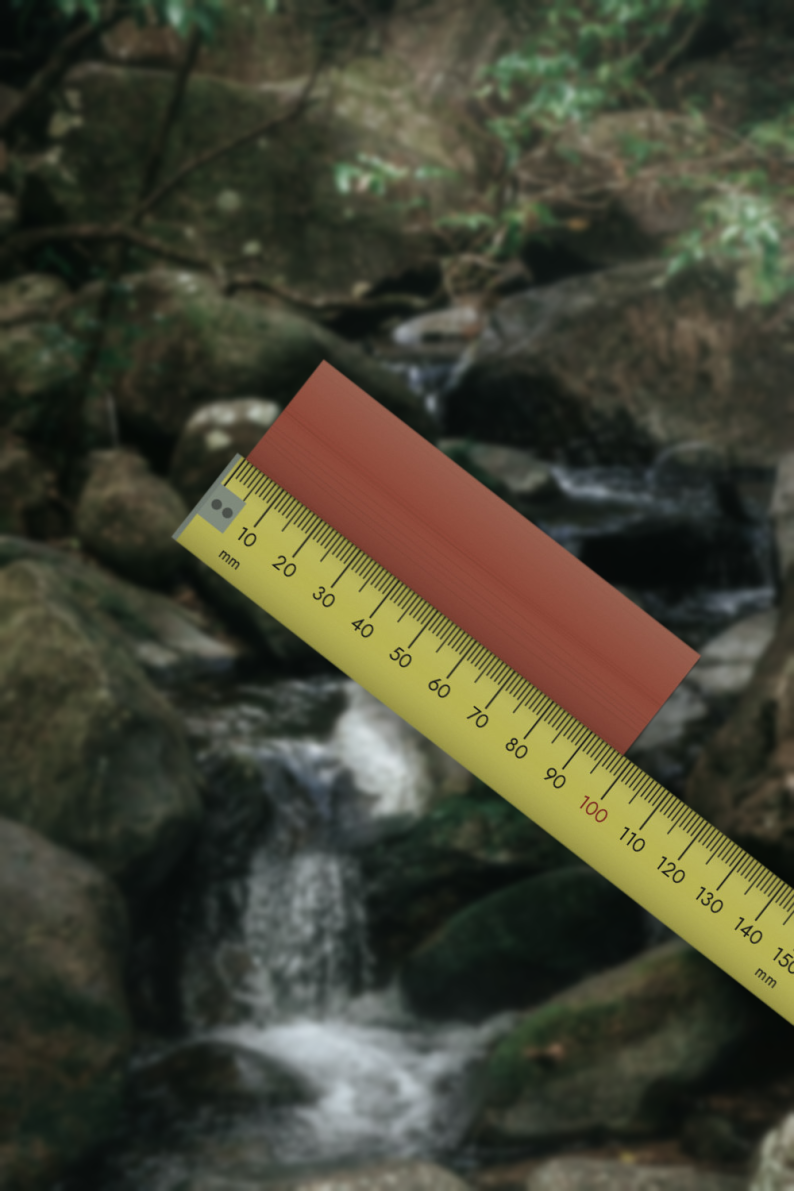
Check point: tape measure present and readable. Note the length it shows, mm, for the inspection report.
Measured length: 98 mm
